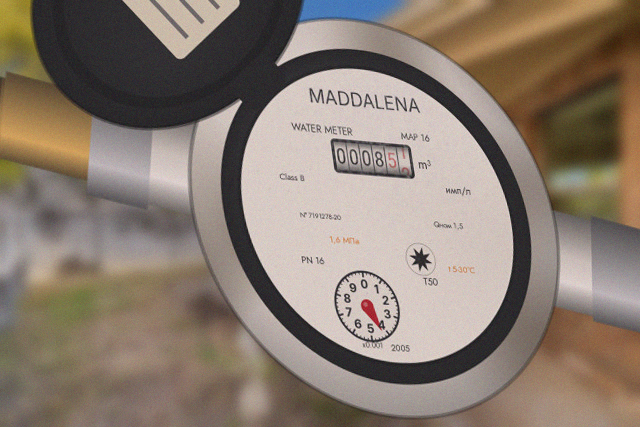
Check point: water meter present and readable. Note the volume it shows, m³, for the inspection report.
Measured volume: 8.514 m³
